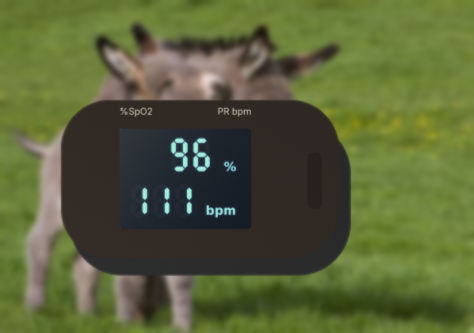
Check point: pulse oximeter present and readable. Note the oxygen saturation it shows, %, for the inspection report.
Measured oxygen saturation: 96 %
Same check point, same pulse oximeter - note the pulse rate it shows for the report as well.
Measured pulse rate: 111 bpm
